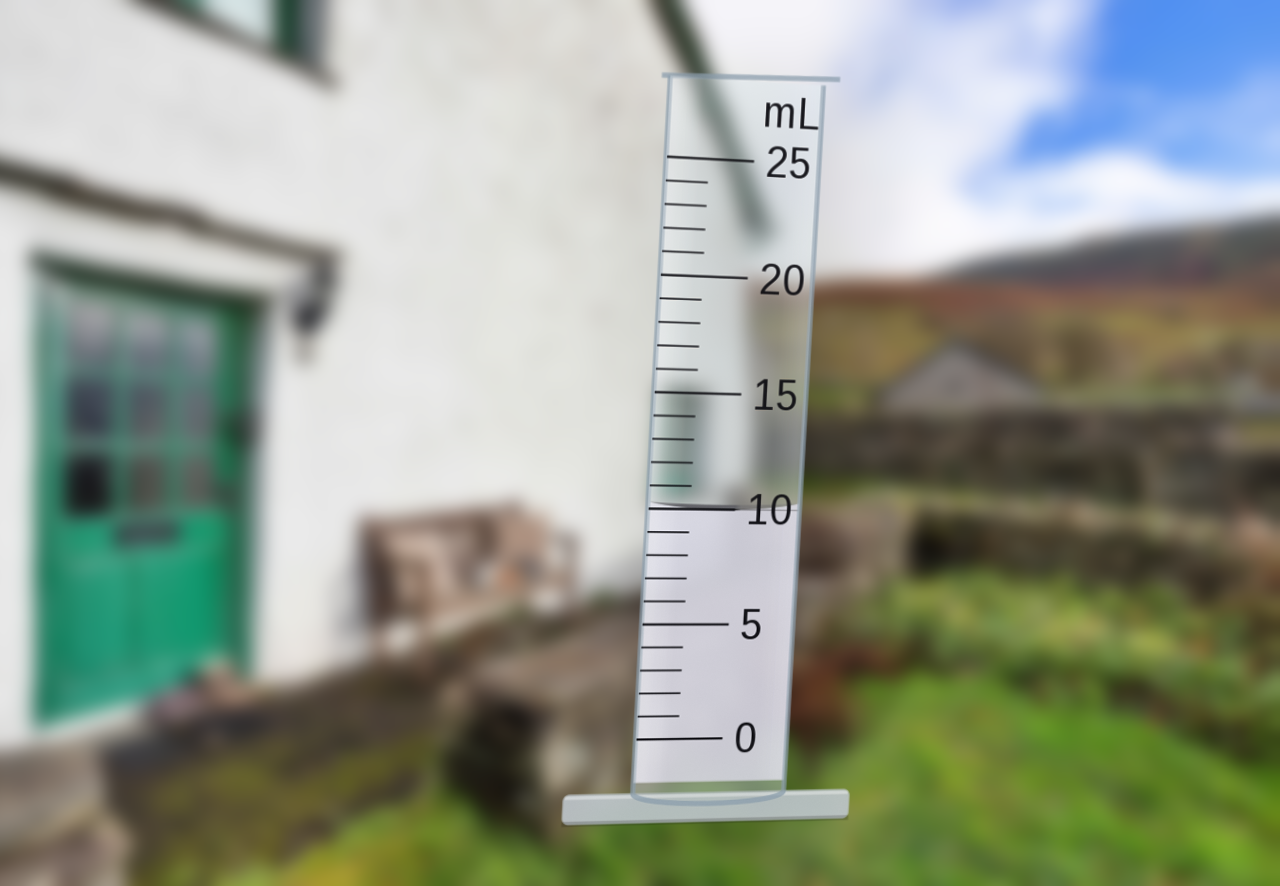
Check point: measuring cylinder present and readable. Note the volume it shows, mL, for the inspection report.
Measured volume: 10 mL
